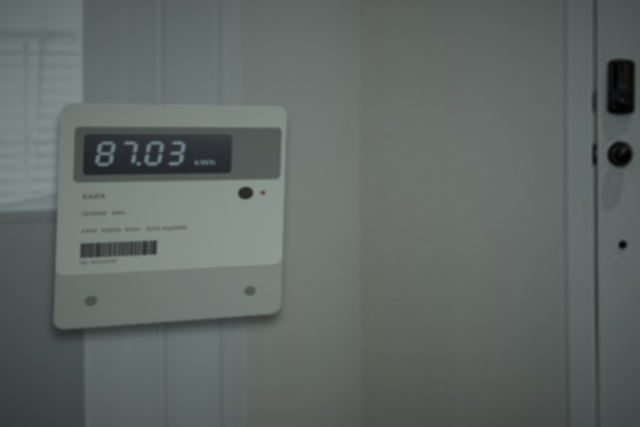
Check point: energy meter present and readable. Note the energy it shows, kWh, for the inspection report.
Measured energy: 87.03 kWh
